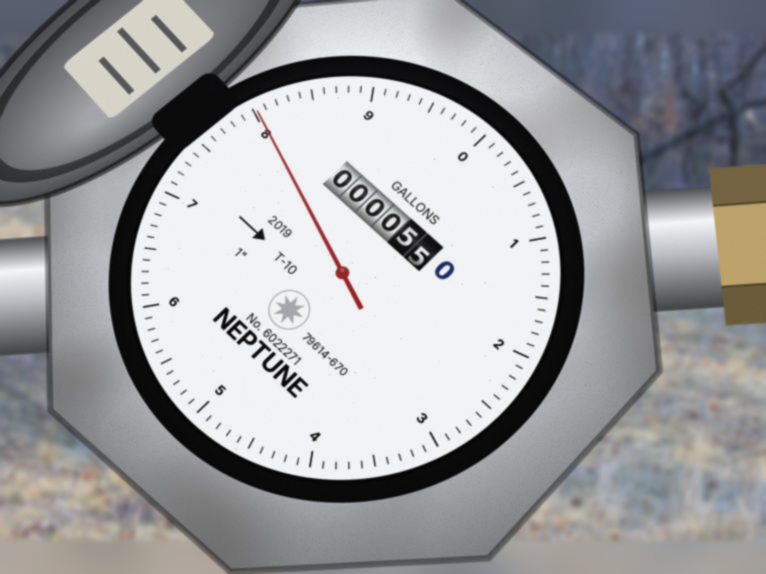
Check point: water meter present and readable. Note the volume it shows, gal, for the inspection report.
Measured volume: 548.0 gal
